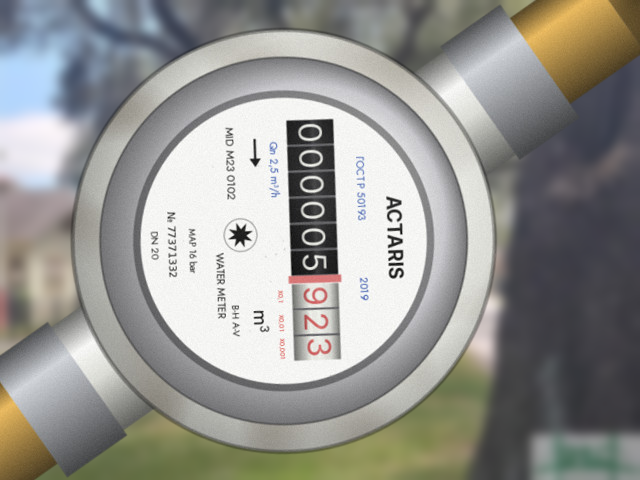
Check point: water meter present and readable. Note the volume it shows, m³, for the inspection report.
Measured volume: 5.923 m³
